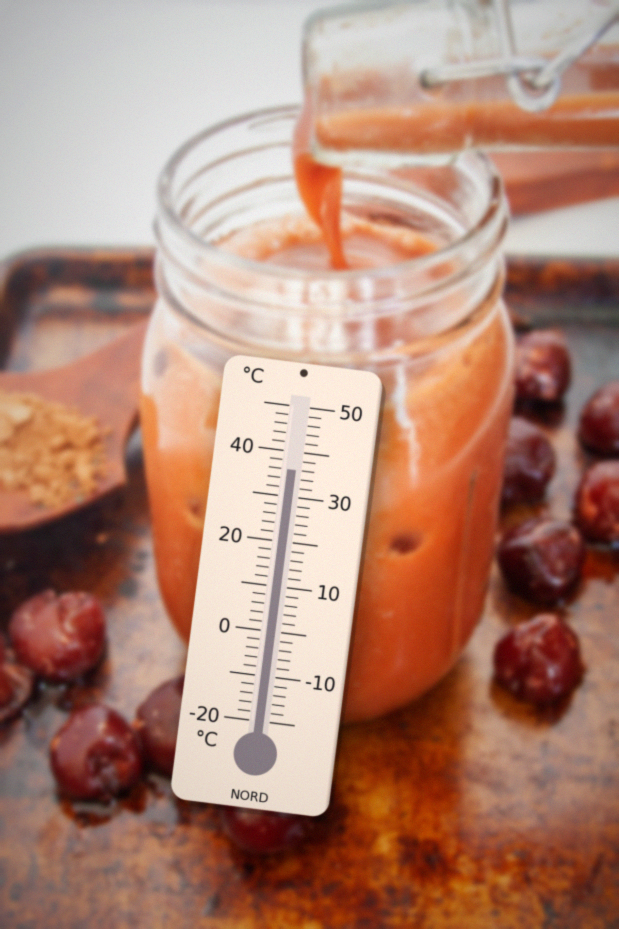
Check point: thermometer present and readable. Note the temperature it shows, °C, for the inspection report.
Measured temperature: 36 °C
